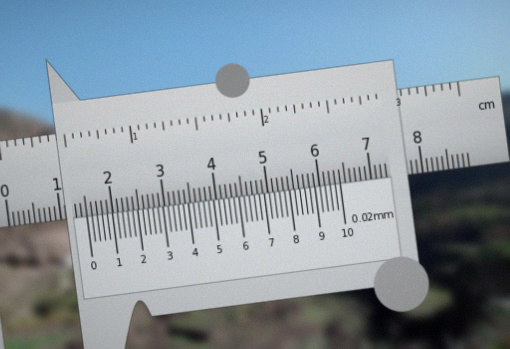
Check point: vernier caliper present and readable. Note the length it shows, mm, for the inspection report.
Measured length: 15.0 mm
